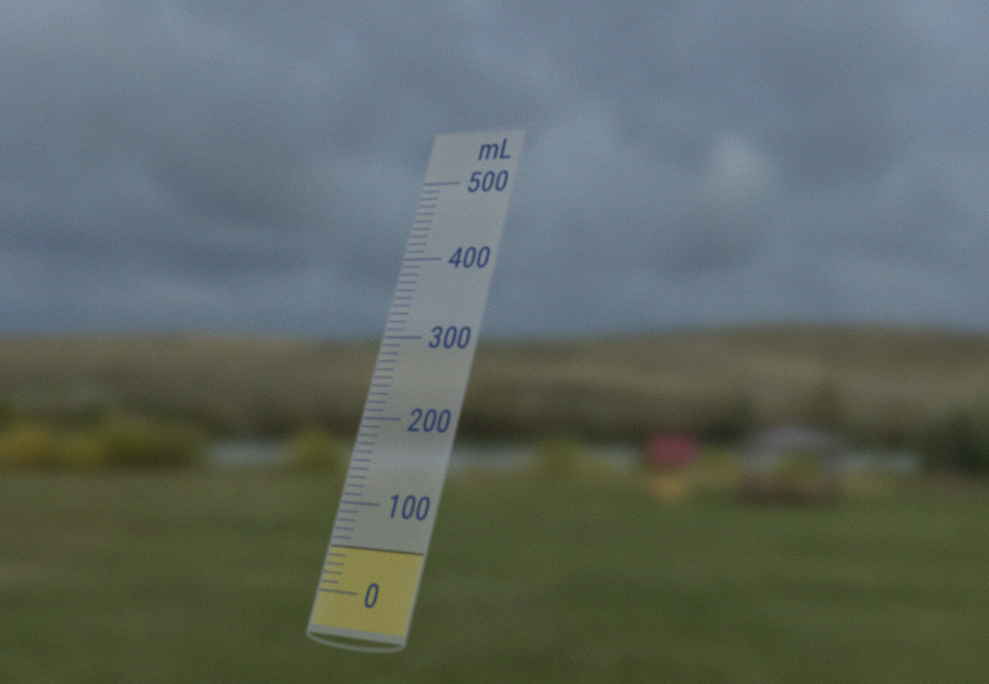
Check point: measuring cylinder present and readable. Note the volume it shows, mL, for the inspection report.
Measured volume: 50 mL
